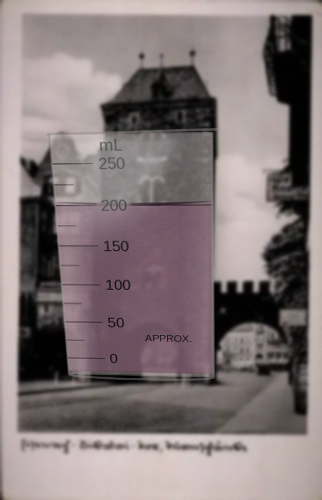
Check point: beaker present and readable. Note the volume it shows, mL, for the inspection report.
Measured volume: 200 mL
